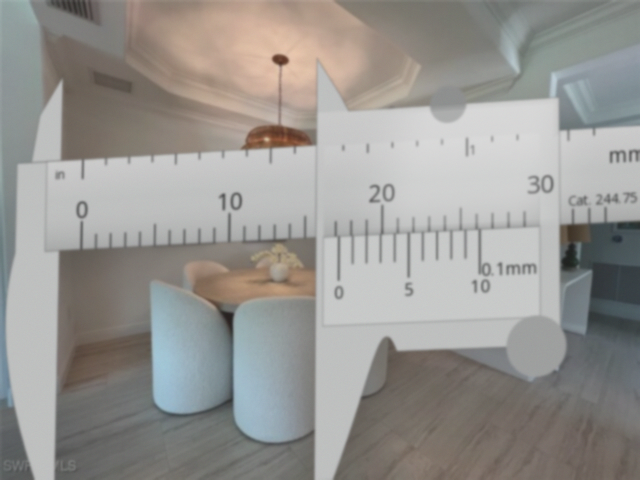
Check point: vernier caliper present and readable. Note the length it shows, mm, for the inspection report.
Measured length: 17.2 mm
